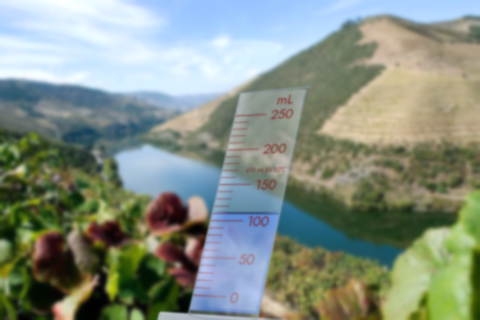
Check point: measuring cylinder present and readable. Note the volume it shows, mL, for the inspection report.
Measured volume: 110 mL
